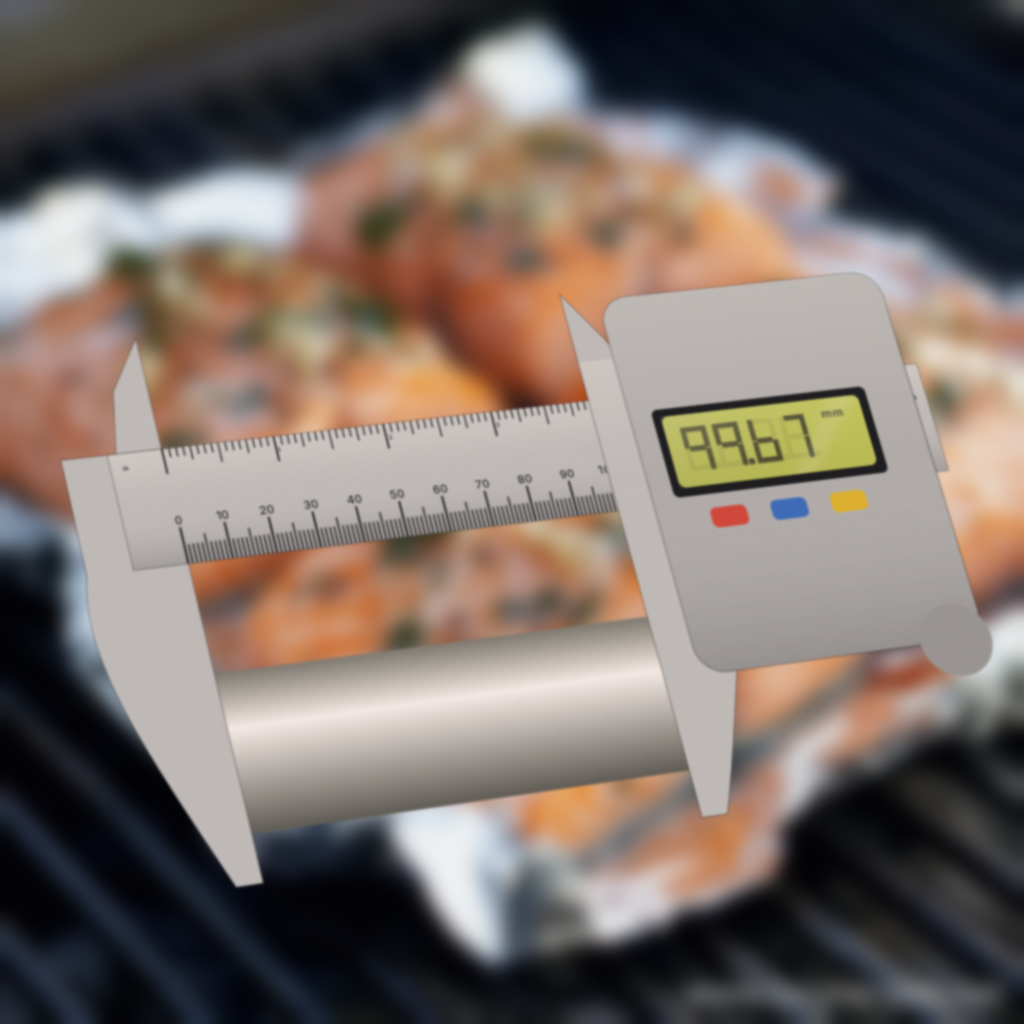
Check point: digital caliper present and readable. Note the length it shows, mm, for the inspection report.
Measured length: 99.67 mm
